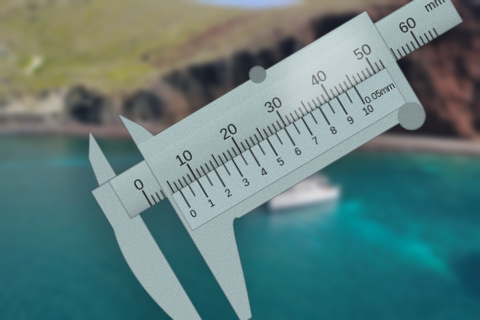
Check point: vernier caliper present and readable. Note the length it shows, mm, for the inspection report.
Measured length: 6.2 mm
